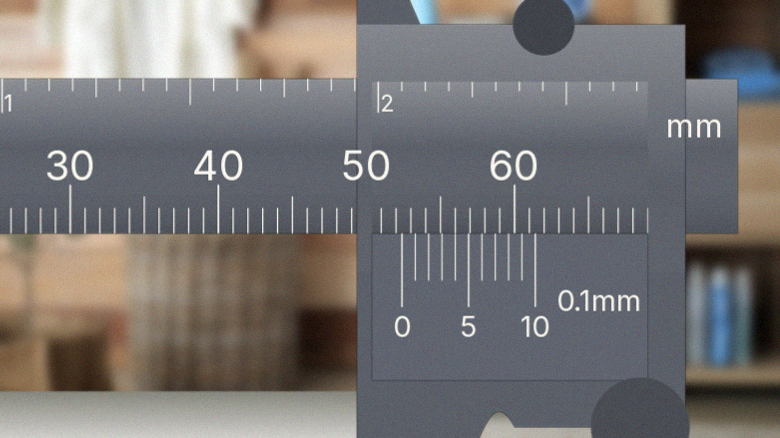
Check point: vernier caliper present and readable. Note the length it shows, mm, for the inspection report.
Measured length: 52.4 mm
